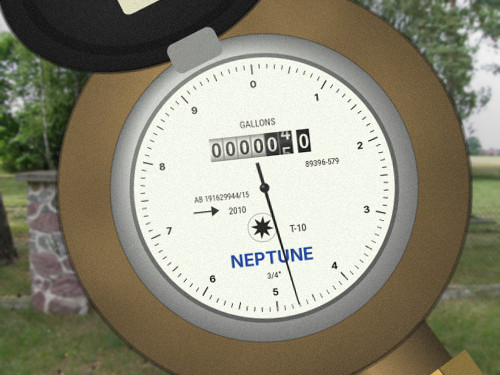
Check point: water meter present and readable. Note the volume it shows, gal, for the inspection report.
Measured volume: 44.7 gal
